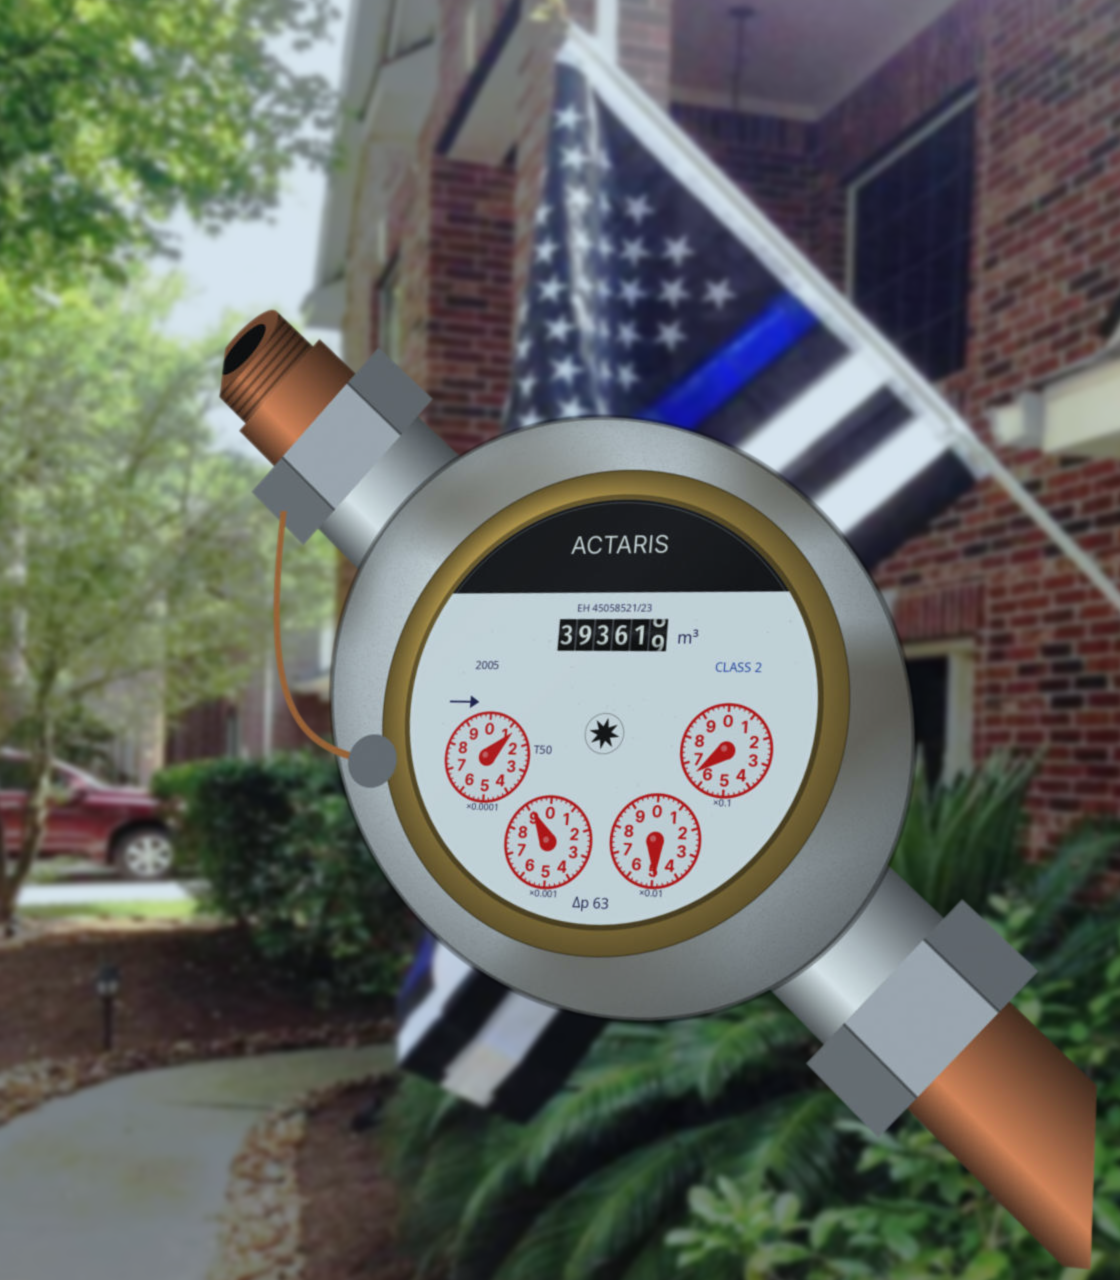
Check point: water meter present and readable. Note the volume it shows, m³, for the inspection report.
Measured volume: 393618.6491 m³
